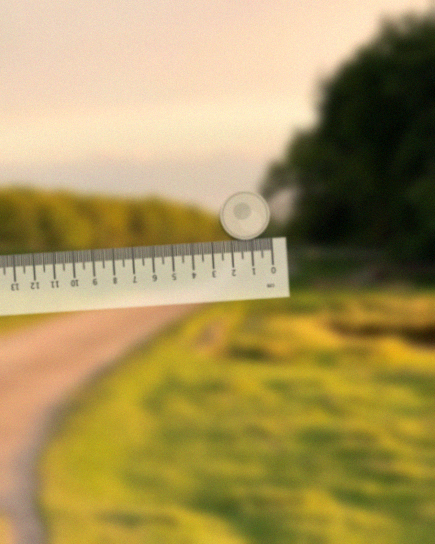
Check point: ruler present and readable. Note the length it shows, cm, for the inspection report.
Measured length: 2.5 cm
